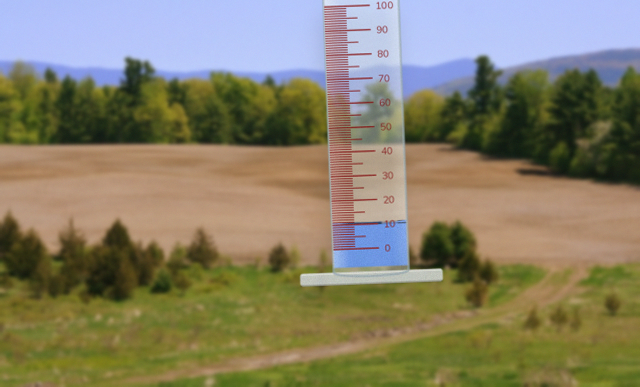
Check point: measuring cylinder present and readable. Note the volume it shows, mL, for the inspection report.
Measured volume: 10 mL
